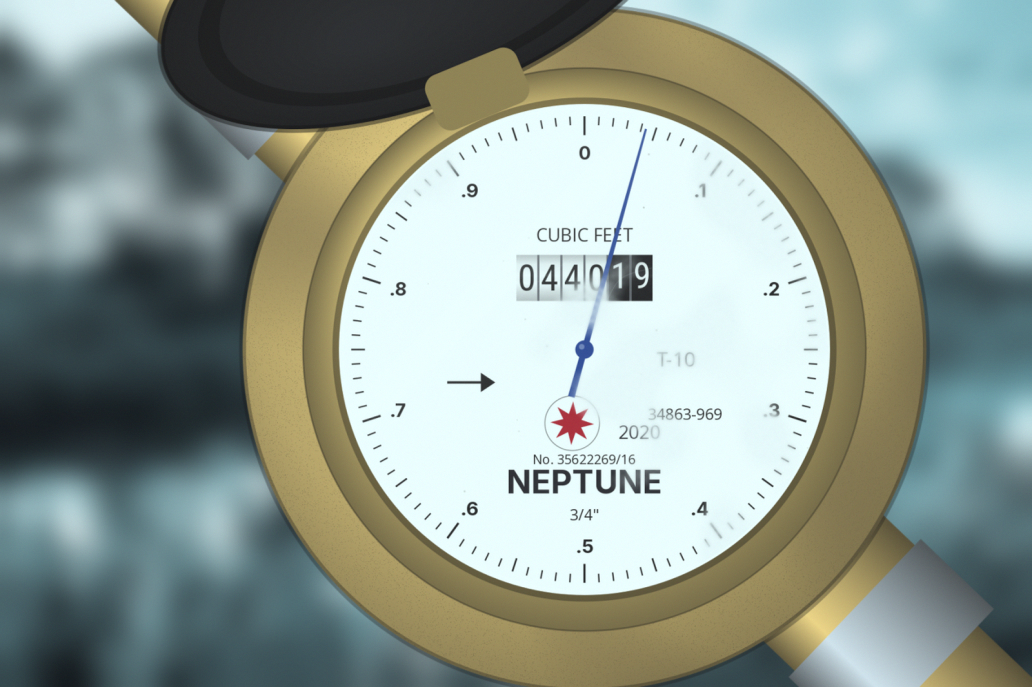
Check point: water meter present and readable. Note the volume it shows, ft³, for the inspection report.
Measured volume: 44019.04 ft³
